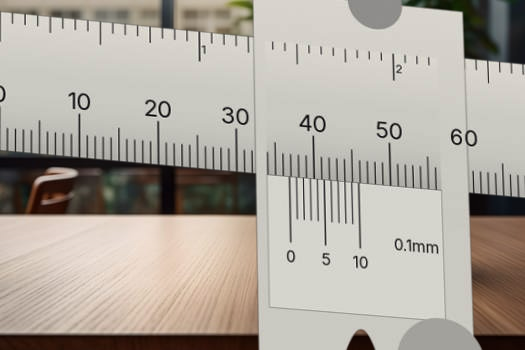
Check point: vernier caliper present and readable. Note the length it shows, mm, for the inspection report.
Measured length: 36.8 mm
